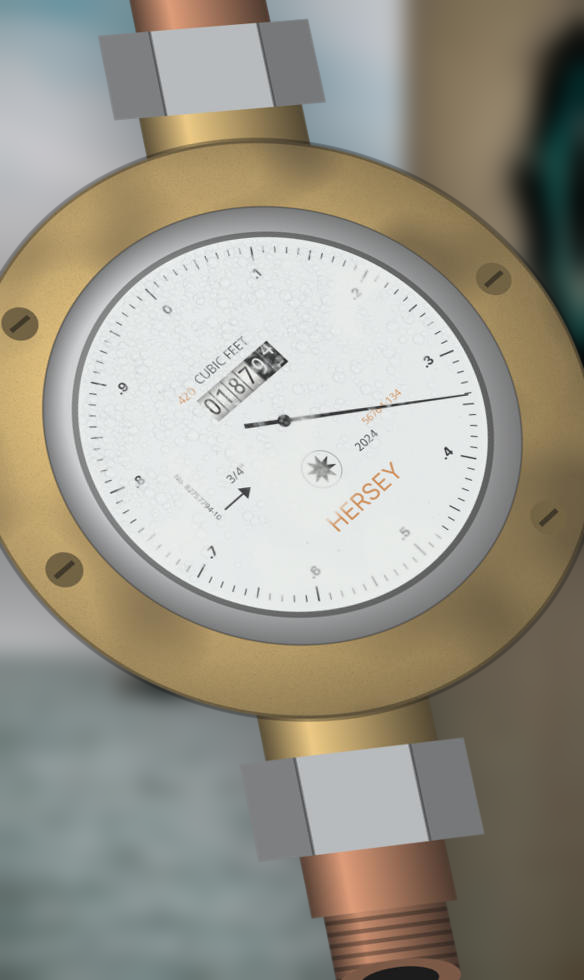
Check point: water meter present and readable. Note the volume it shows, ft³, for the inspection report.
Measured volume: 18794.34 ft³
